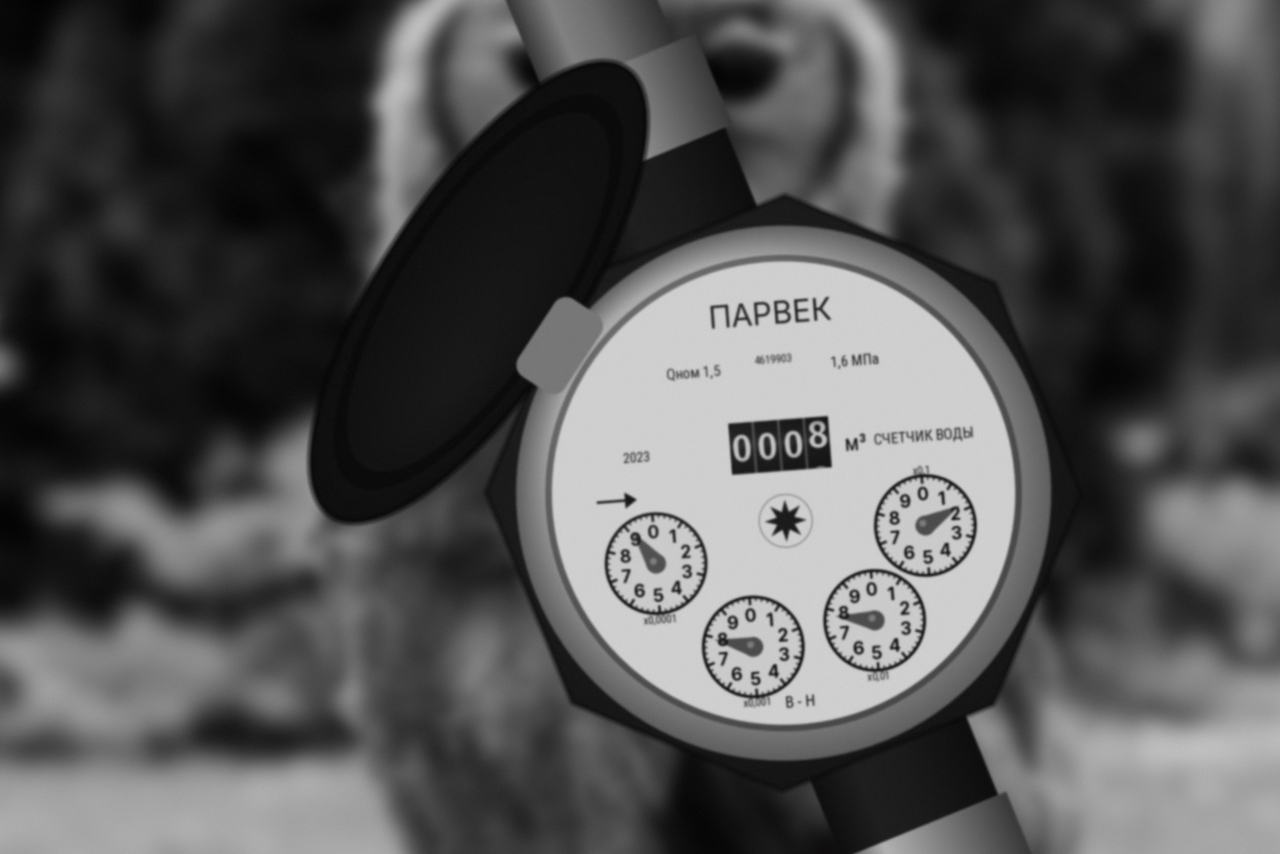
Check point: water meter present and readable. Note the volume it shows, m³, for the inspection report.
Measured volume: 8.1779 m³
